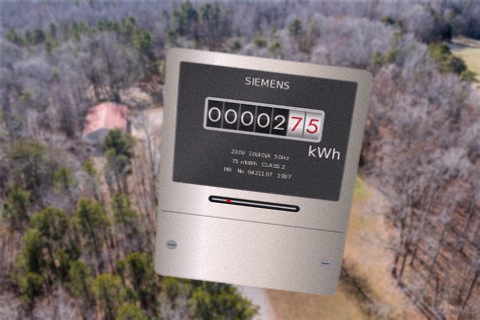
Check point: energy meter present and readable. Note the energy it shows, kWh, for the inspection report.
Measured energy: 2.75 kWh
